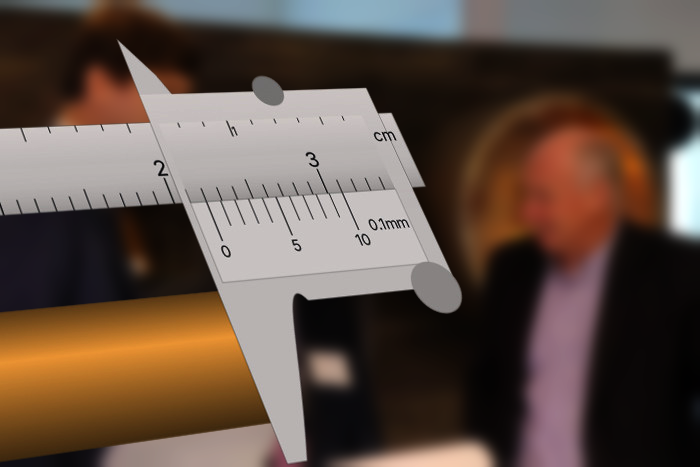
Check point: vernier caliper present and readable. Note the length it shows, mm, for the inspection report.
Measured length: 22.0 mm
